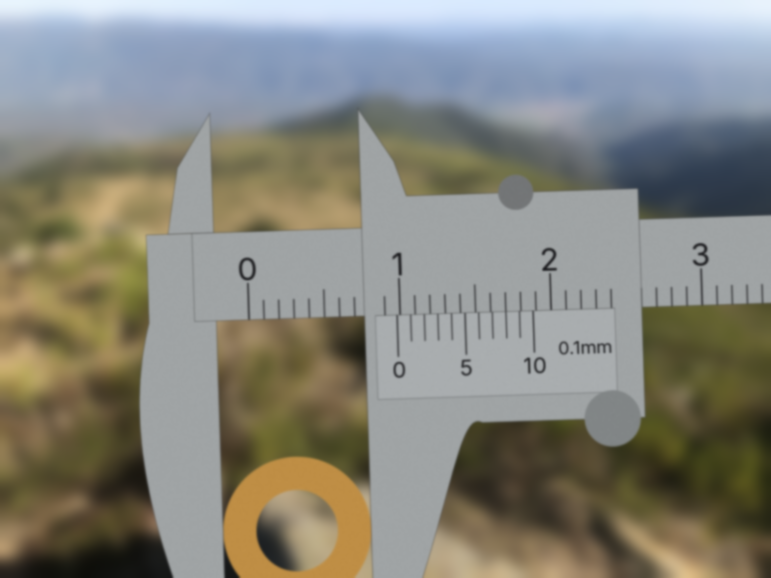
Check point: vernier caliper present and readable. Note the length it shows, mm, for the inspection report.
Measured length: 9.8 mm
